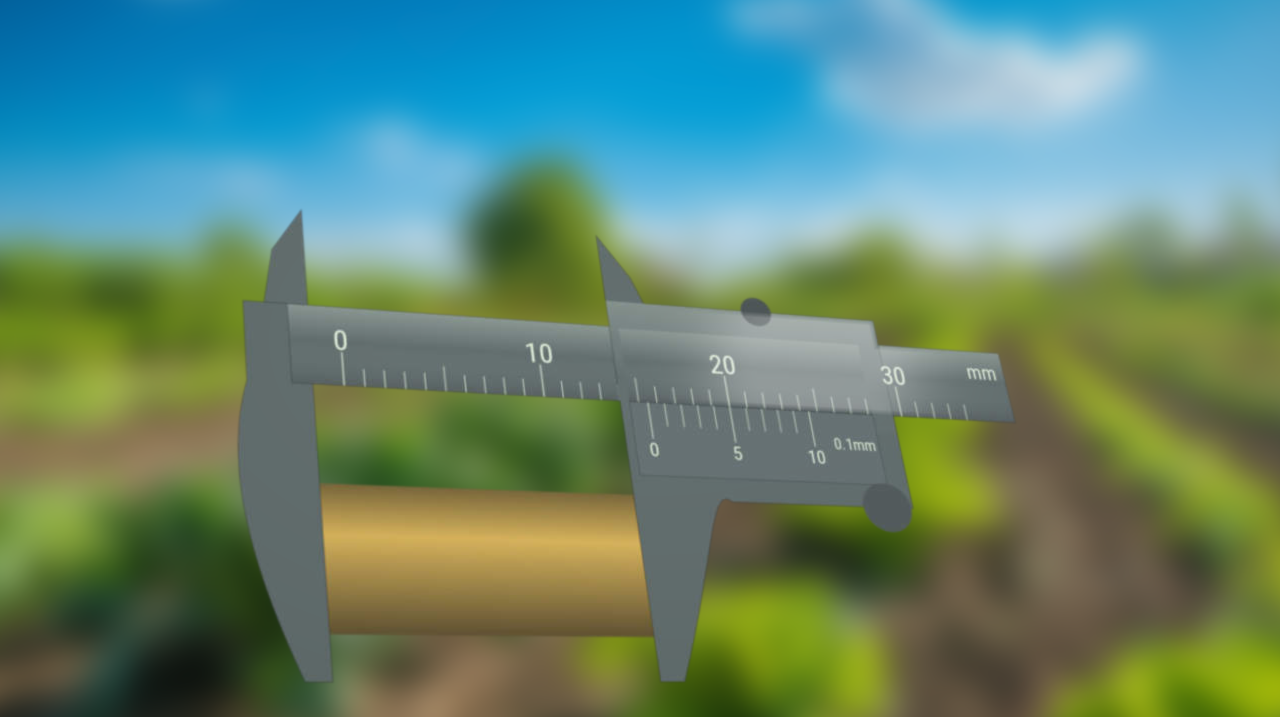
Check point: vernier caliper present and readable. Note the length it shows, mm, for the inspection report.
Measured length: 15.5 mm
